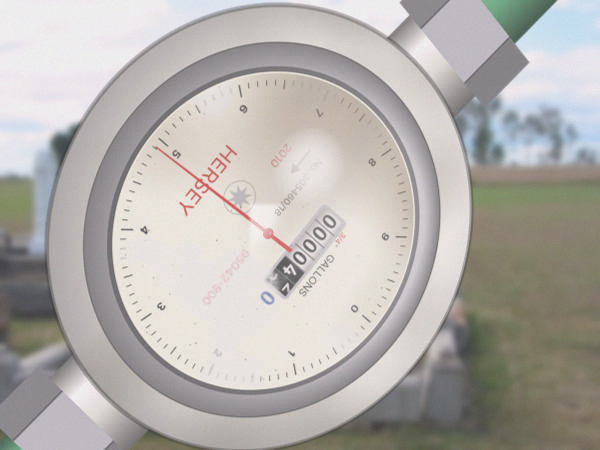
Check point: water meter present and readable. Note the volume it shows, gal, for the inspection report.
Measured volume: 424.9 gal
